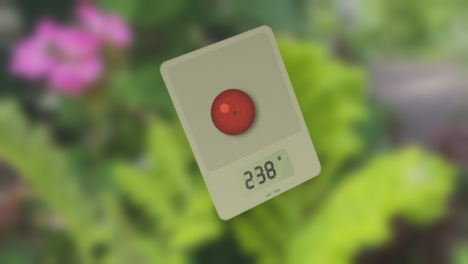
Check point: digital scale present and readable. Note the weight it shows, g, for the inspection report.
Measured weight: 238 g
